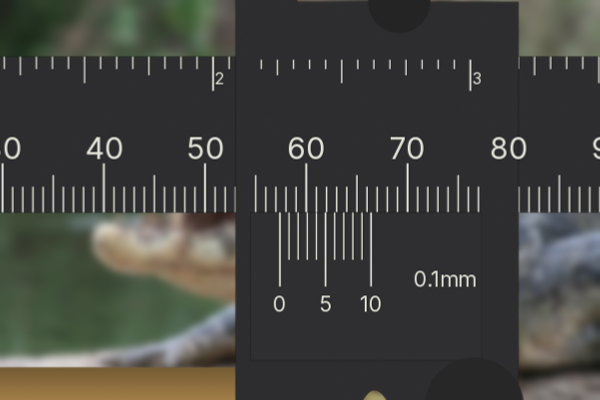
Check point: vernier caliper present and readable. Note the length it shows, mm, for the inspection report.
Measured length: 57.4 mm
